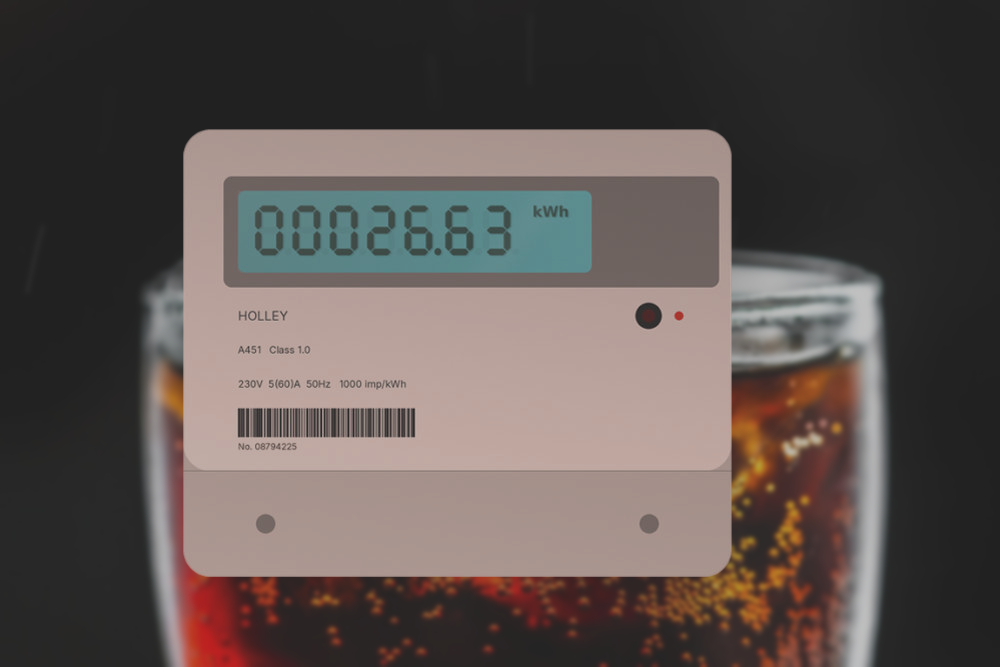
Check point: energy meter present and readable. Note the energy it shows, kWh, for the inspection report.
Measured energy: 26.63 kWh
